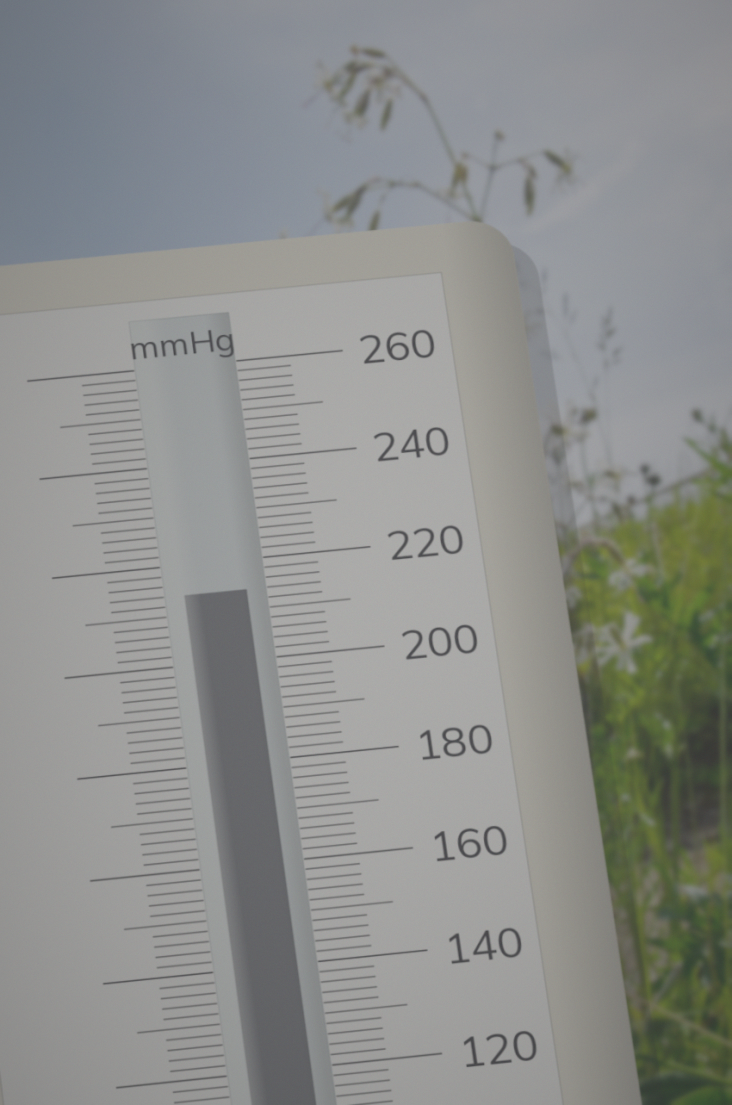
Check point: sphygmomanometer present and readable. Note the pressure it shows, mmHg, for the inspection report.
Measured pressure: 214 mmHg
